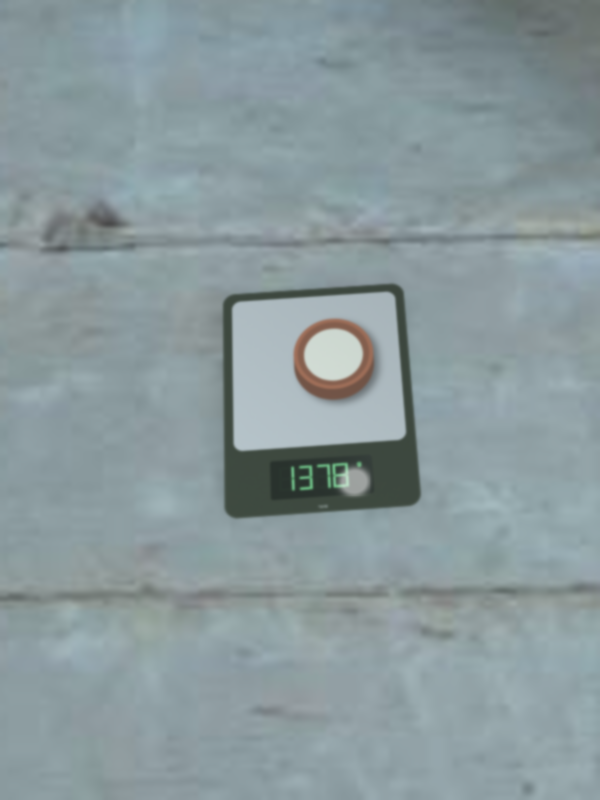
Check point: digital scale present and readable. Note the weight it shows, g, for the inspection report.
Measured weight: 1378 g
